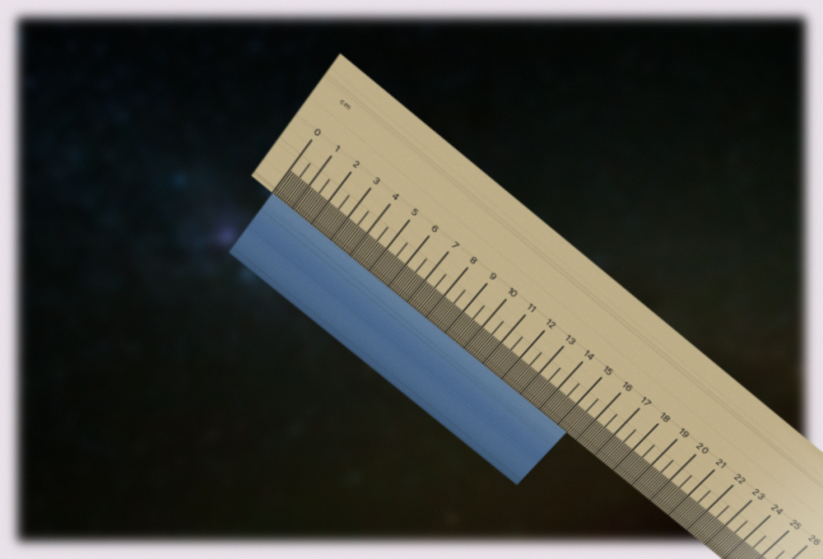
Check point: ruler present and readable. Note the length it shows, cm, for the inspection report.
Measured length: 15.5 cm
